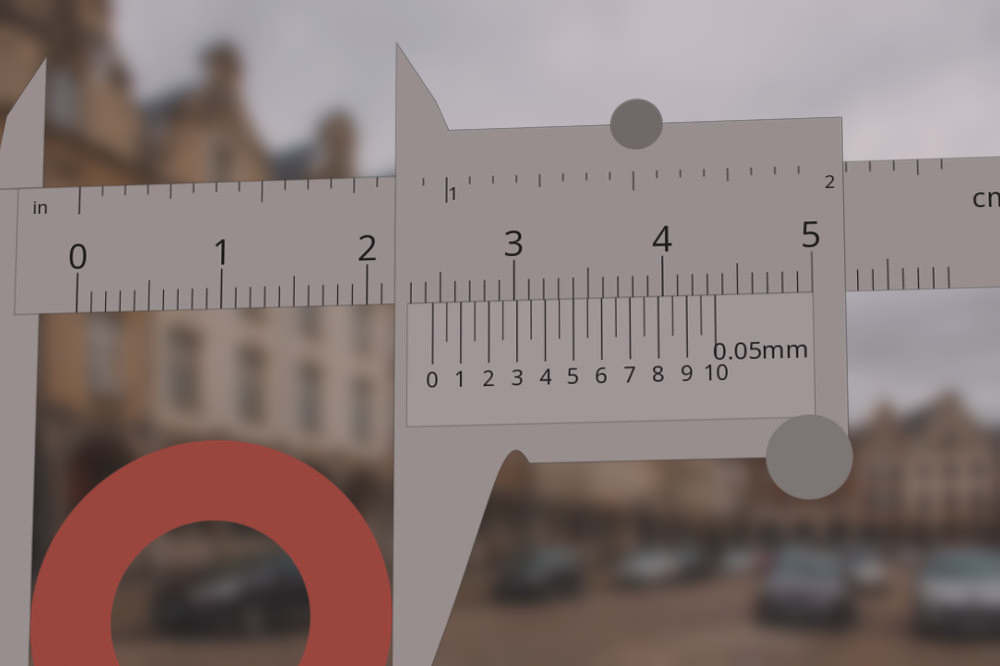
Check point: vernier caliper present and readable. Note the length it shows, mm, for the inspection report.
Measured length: 24.5 mm
